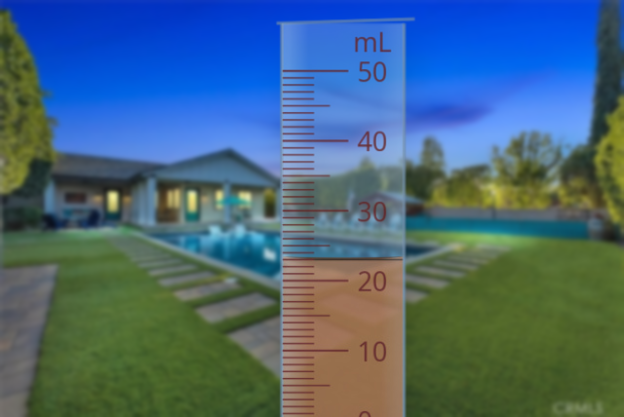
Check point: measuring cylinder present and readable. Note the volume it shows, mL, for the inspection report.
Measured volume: 23 mL
